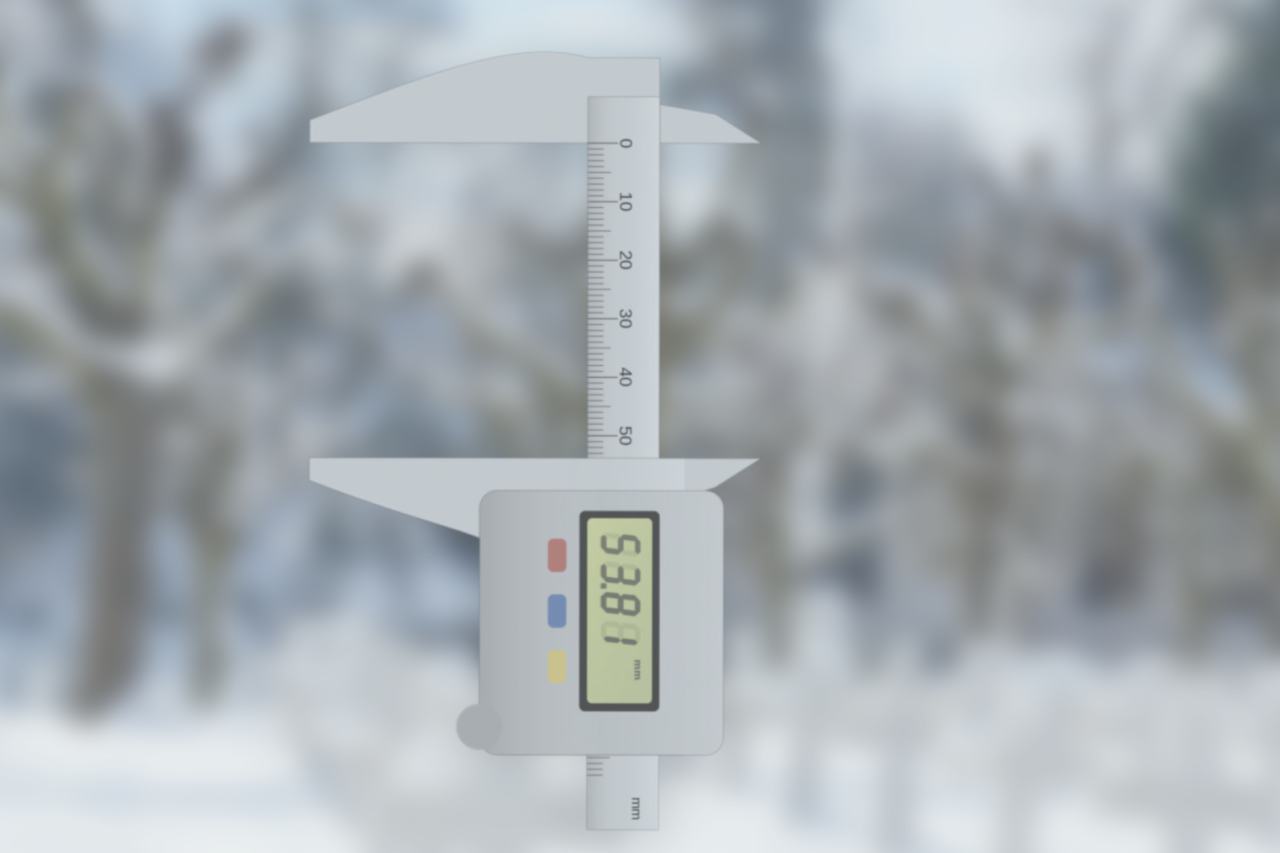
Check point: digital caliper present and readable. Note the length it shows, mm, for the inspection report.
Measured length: 53.81 mm
